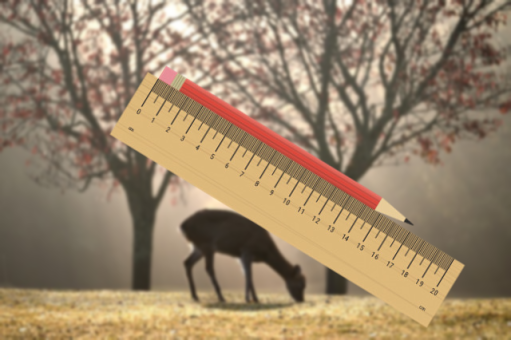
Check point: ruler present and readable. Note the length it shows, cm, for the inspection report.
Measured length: 17 cm
